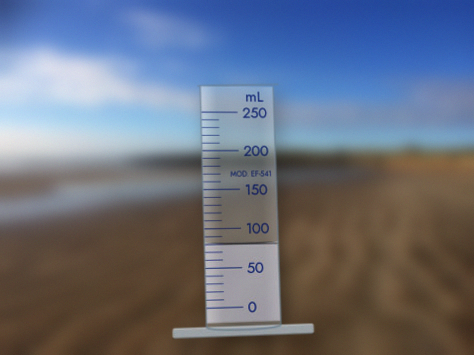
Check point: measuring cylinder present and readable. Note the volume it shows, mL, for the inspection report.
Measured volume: 80 mL
